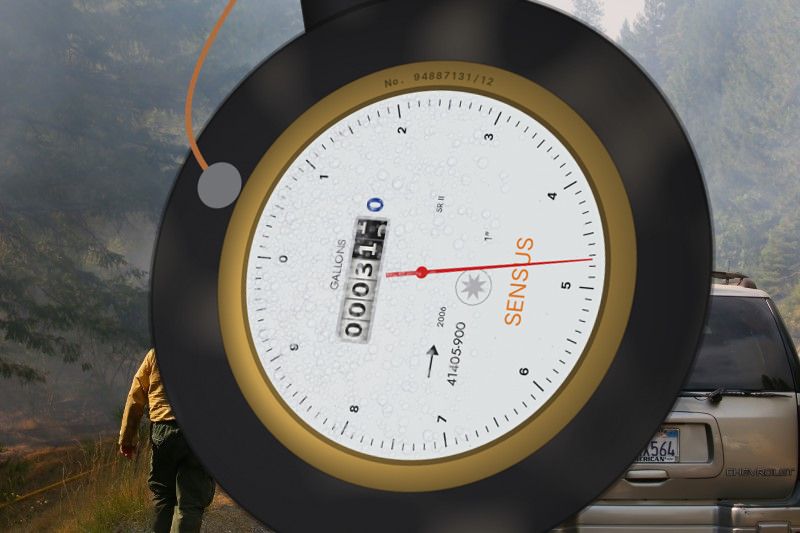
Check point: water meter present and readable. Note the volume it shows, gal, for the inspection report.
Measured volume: 3114.7 gal
